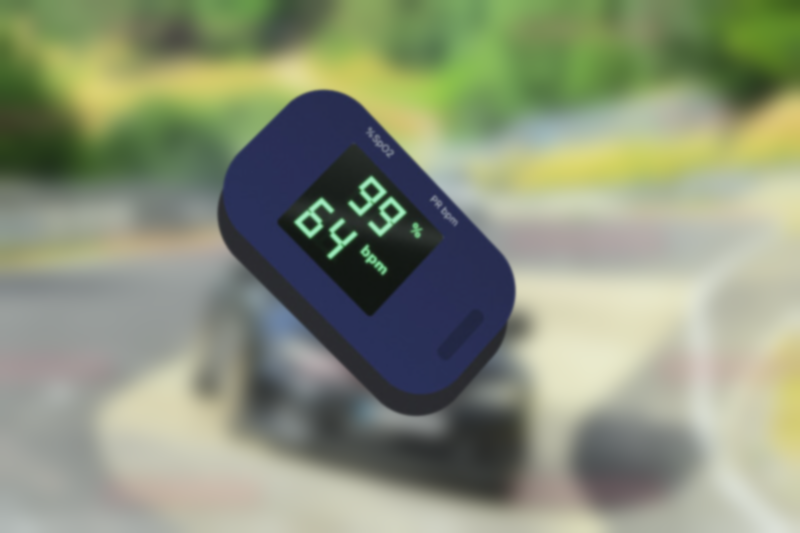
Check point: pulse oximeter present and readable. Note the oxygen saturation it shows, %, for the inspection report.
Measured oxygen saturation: 99 %
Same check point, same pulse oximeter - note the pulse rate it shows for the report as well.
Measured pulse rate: 64 bpm
